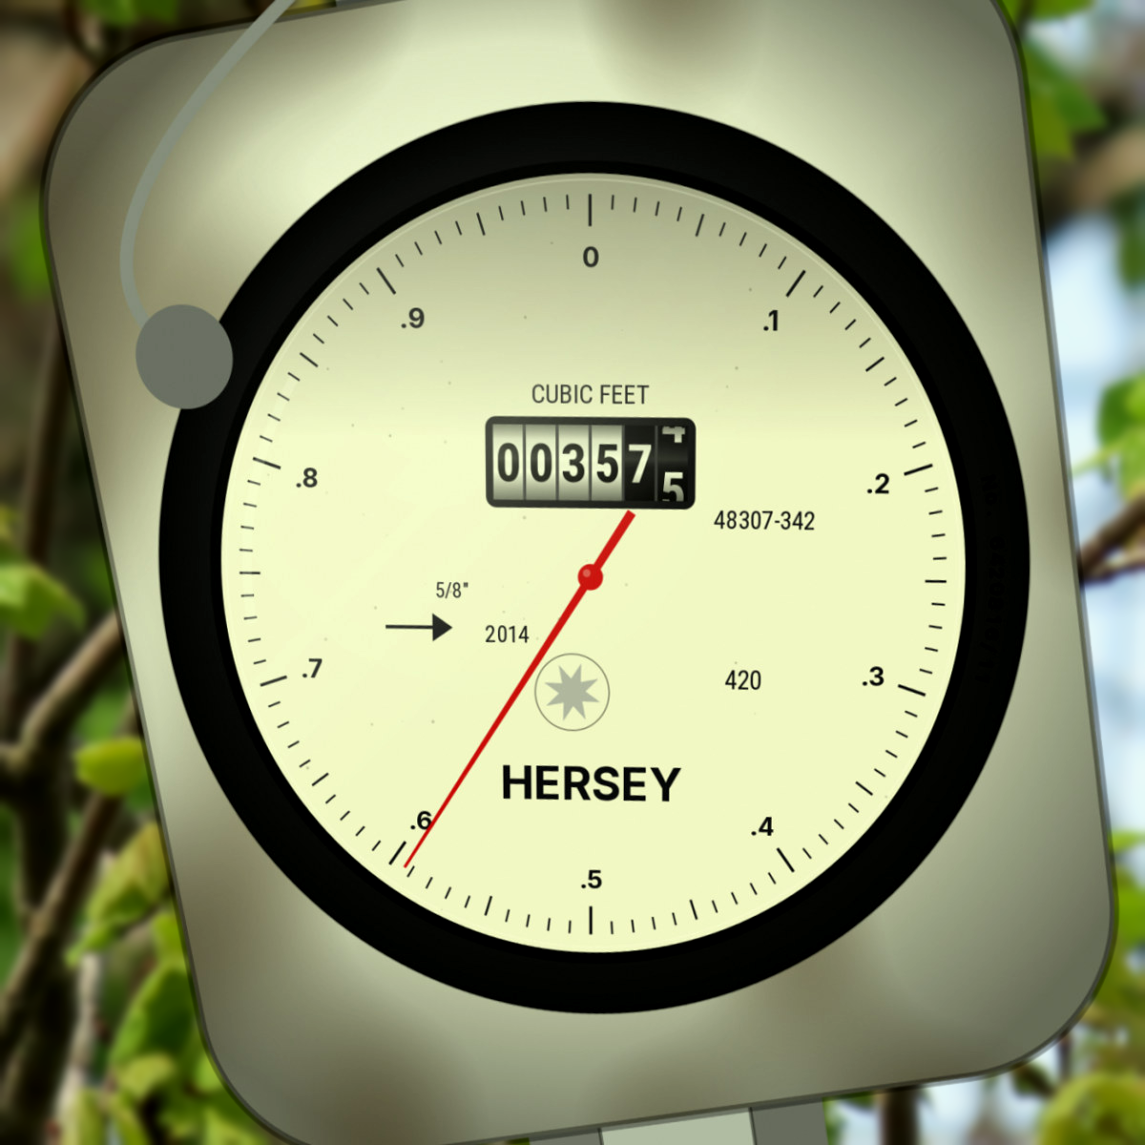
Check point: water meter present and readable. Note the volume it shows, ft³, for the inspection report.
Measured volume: 3574.59 ft³
